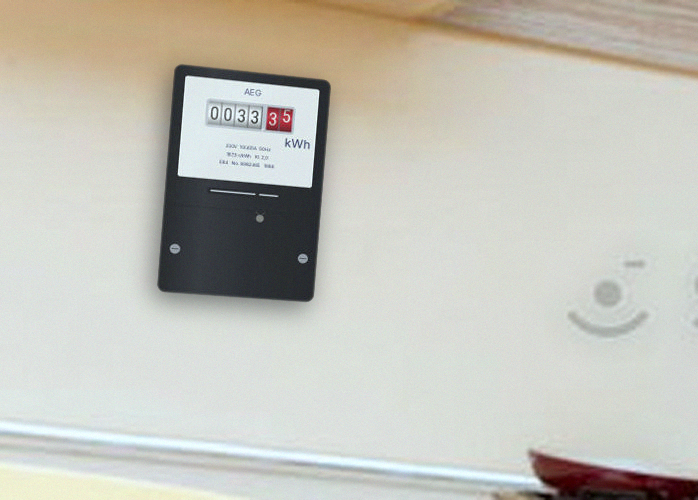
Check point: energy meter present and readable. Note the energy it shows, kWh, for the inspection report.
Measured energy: 33.35 kWh
